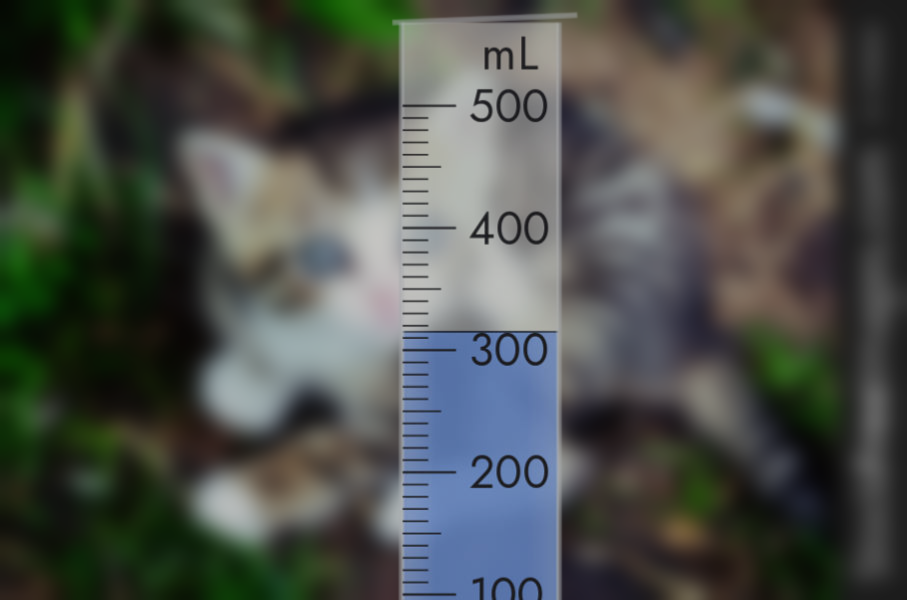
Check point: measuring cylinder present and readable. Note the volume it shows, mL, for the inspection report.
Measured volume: 315 mL
